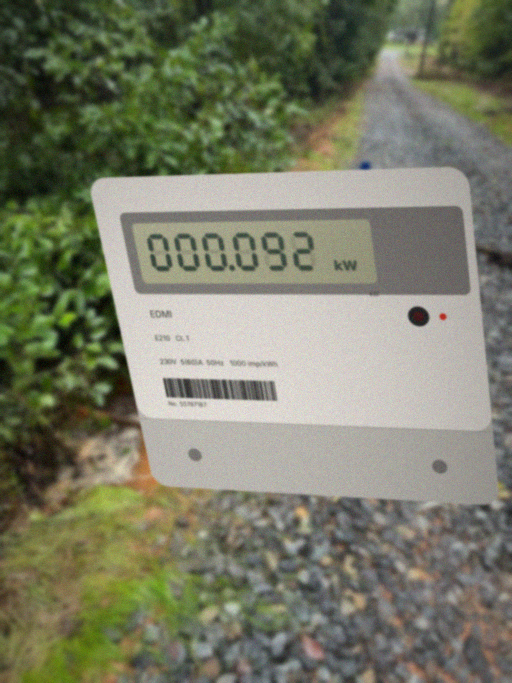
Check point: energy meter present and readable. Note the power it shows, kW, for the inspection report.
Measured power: 0.092 kW
